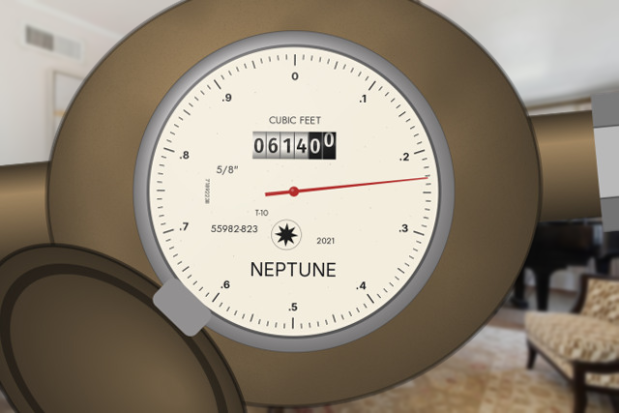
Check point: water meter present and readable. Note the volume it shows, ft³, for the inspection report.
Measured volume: 61400.23 ft³
